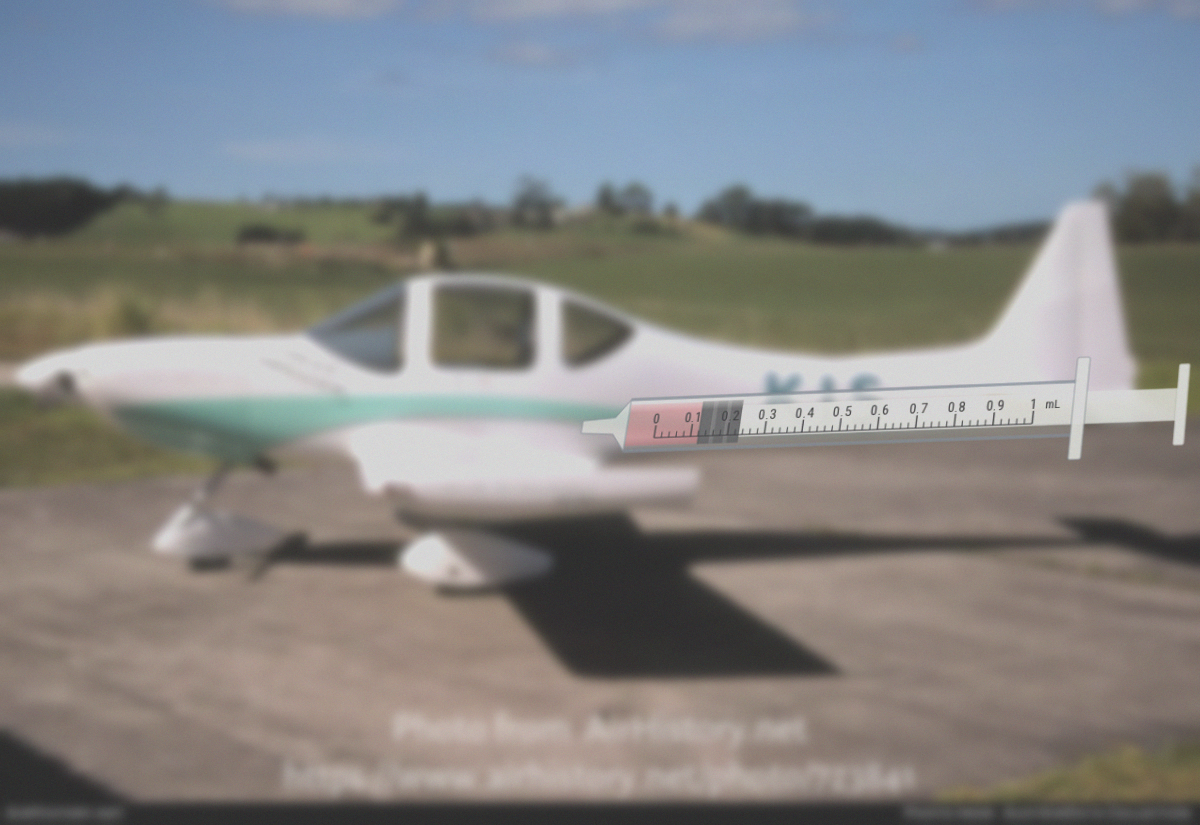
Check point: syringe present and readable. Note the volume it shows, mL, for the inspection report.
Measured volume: 0.12 mL
